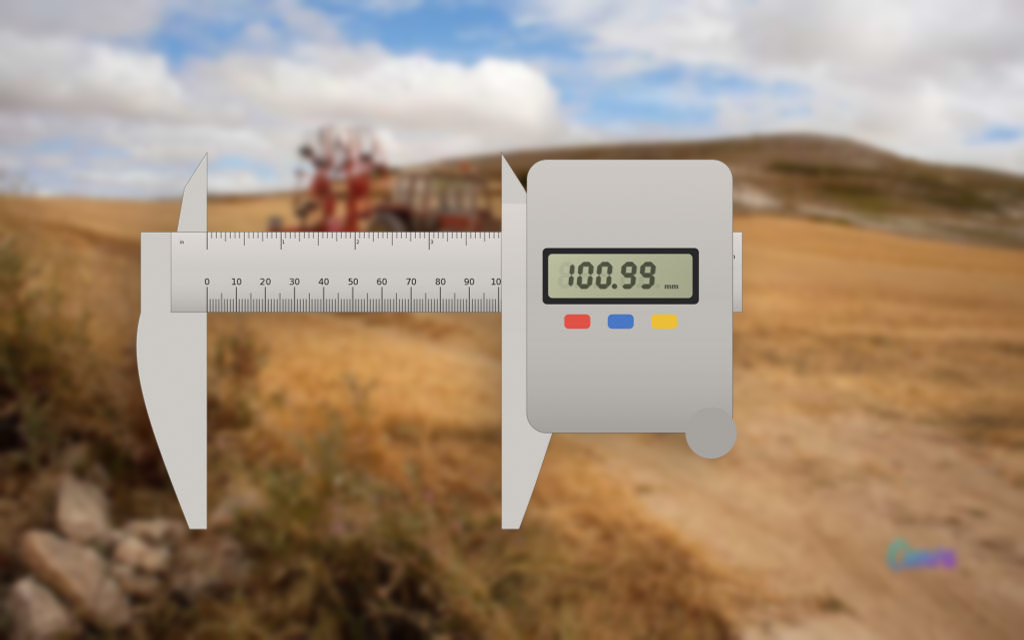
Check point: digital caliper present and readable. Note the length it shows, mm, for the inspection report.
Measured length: 100.99 mm
